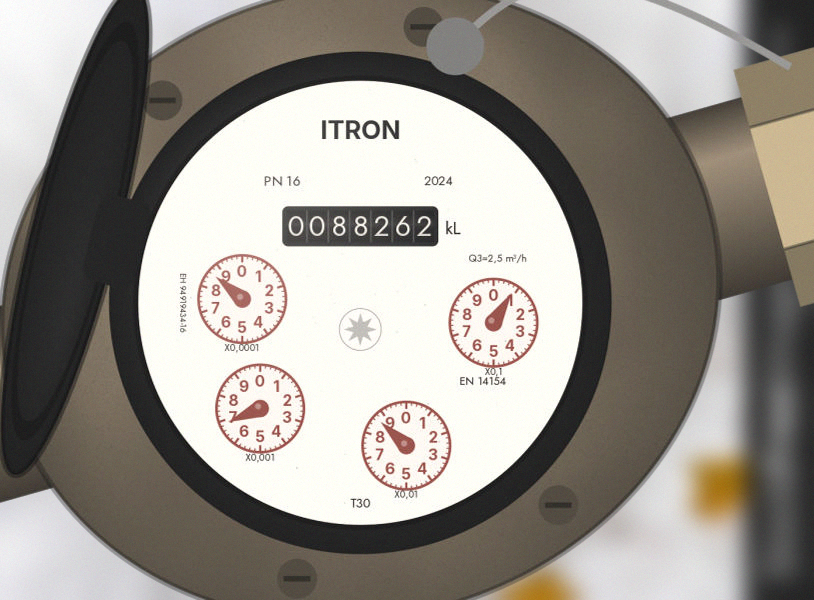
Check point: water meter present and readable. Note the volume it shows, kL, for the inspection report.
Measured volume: 88262.0868 kL
